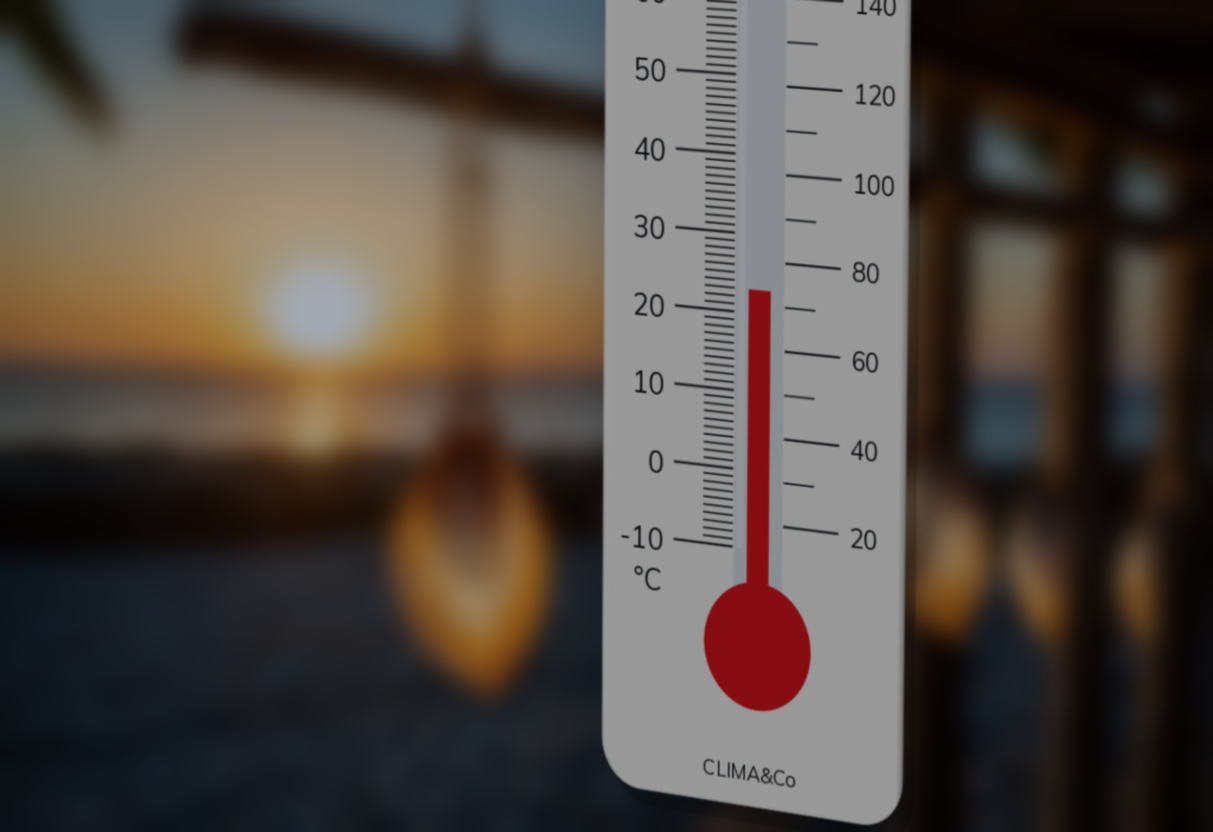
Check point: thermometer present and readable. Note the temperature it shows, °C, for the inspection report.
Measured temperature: 23 °C
